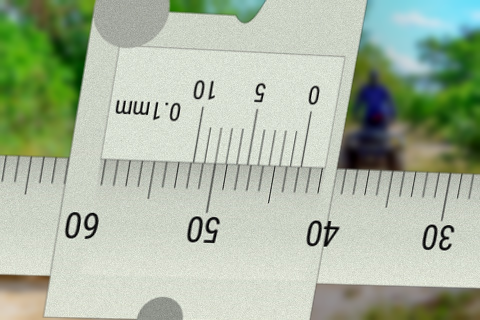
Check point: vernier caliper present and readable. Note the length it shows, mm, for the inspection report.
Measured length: 42.8 mm
